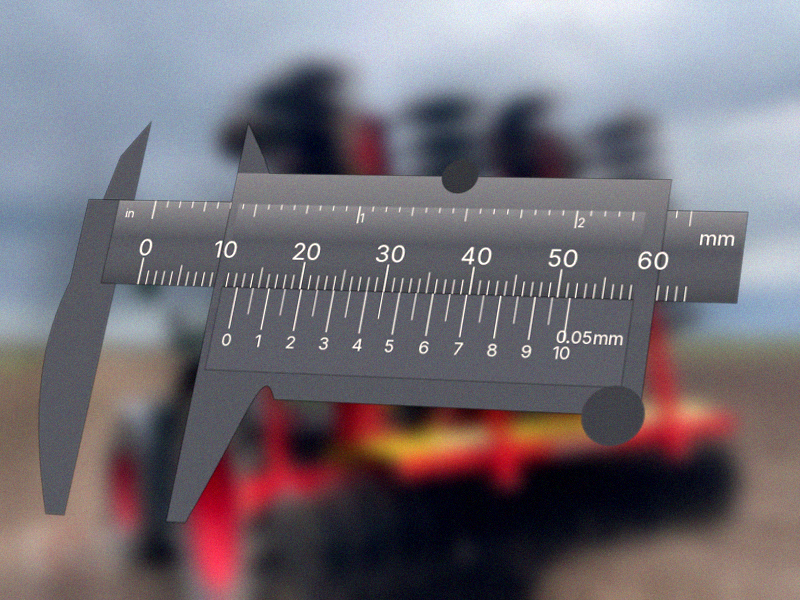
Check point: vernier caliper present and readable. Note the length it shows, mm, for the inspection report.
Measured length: 12.4 mm
